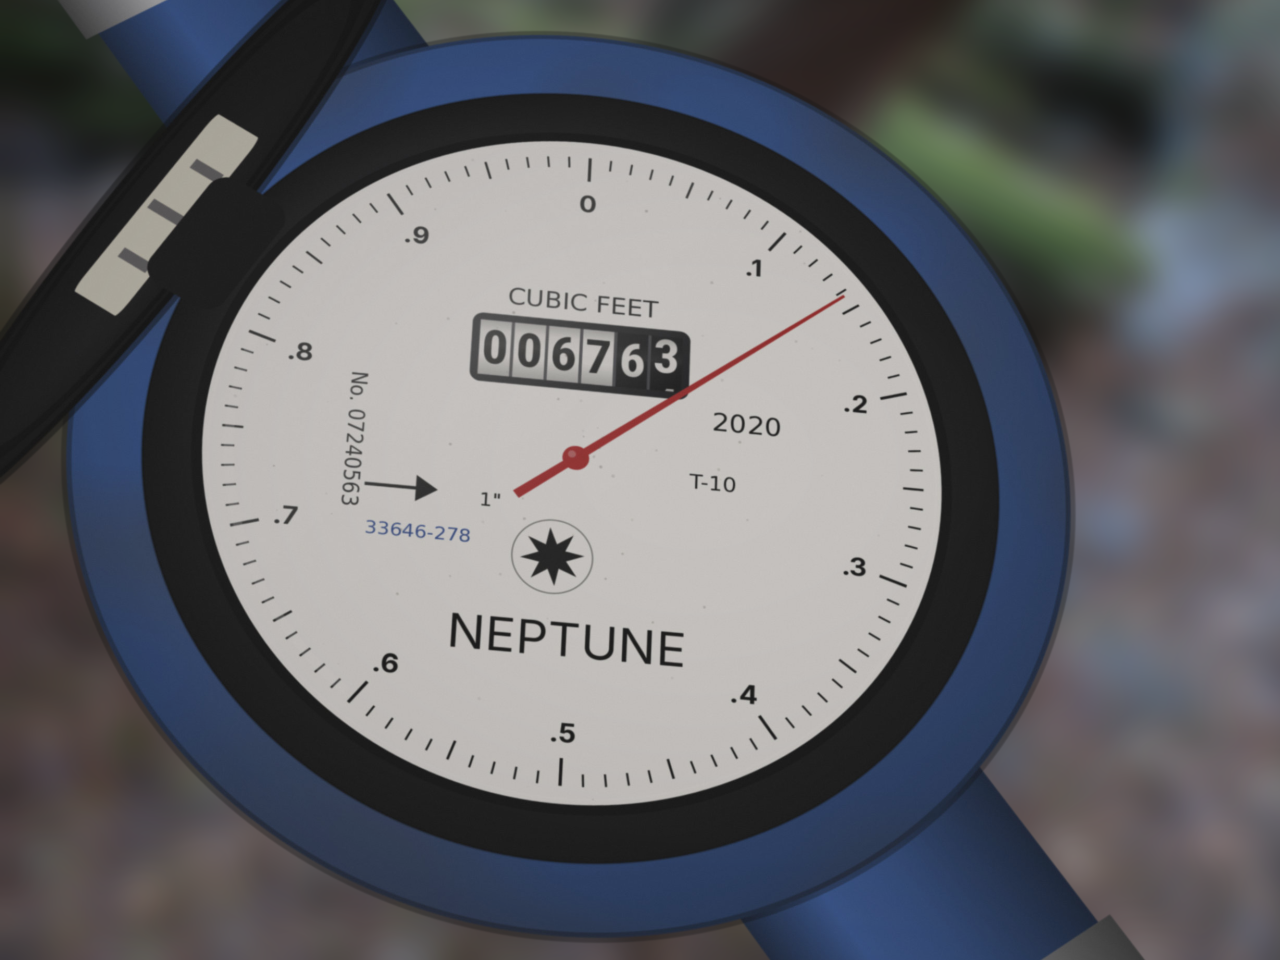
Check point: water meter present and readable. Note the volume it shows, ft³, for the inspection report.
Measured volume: 6763.14 ft³
